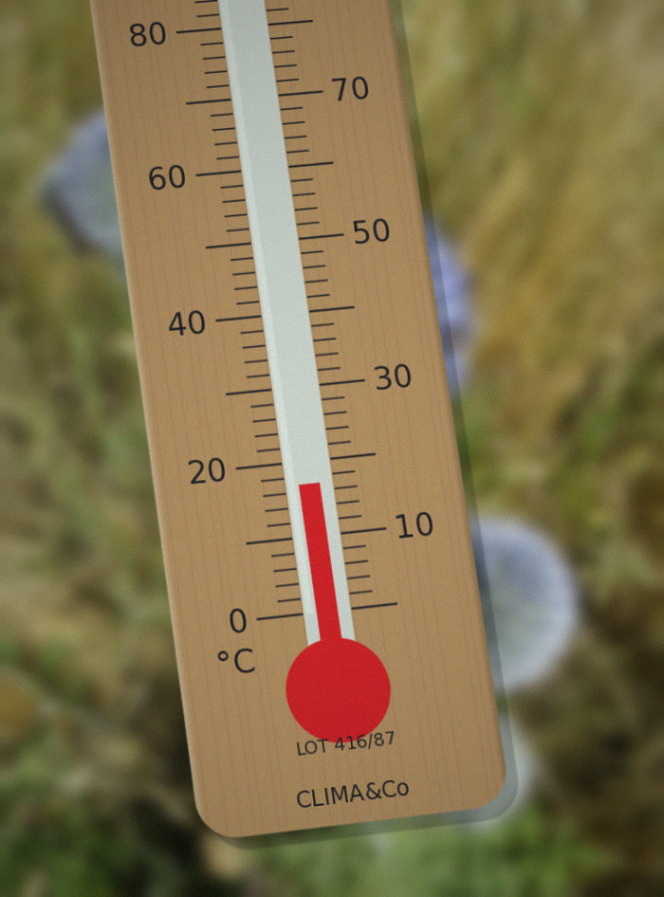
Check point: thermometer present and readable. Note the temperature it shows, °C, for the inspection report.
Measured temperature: 17 °C
